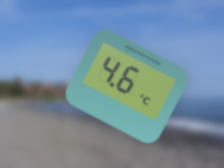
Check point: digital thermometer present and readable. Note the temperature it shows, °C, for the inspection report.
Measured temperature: 4.6 °C
